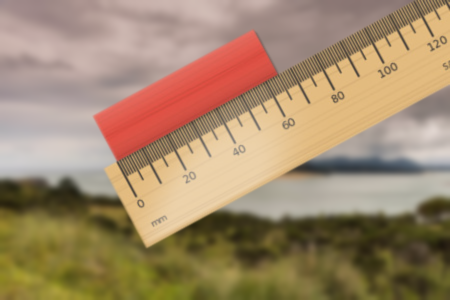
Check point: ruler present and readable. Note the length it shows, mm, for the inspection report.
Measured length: 65 mm
